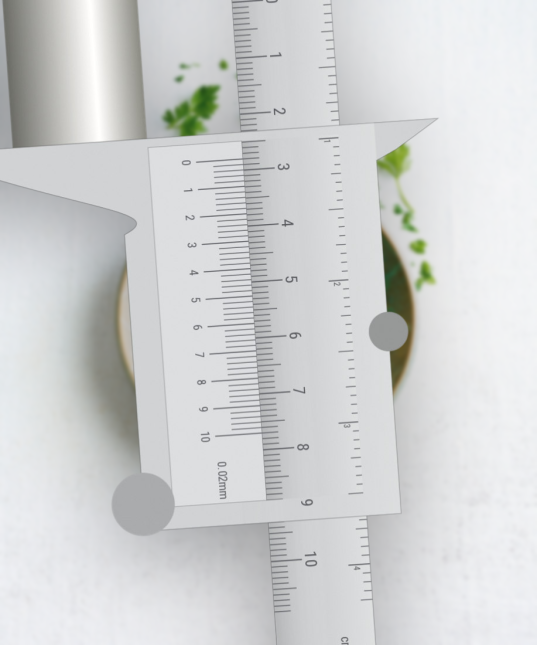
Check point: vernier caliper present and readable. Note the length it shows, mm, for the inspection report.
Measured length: 28.0 mm
